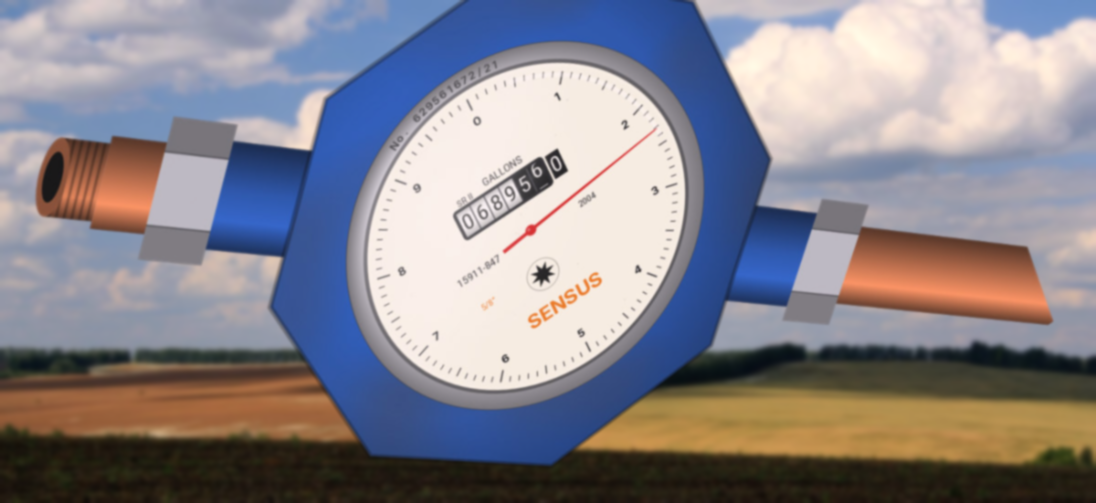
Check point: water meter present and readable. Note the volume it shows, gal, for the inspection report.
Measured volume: 689562.3 gal
